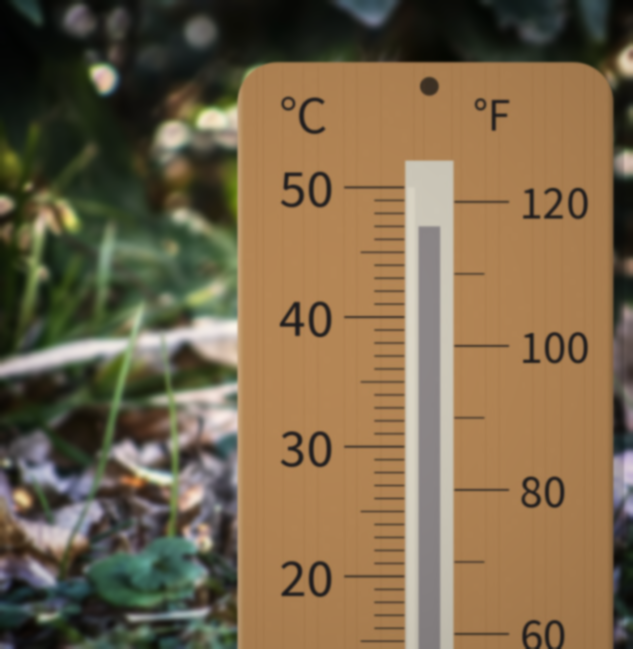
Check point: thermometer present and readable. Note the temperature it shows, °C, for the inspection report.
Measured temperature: 47 °C
